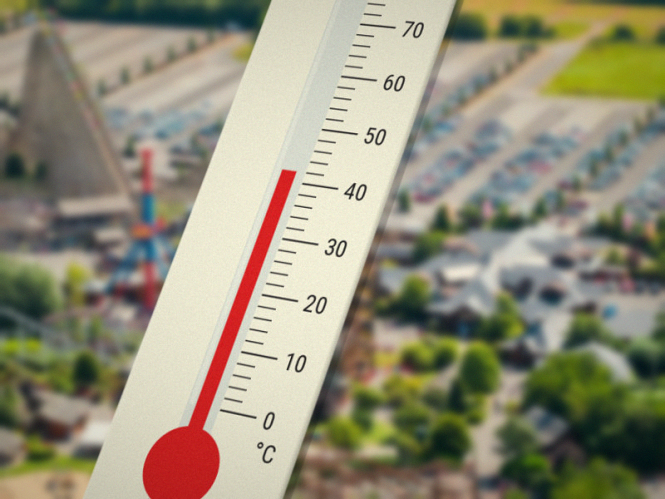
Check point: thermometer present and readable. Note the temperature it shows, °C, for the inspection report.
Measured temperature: 42 °C
